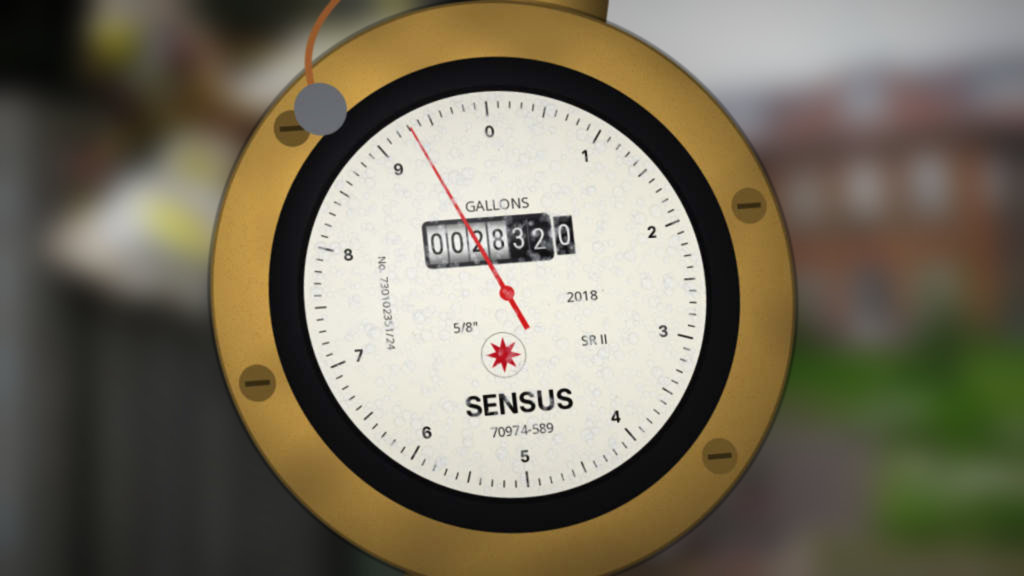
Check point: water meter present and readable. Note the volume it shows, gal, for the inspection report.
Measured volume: 28319.3 gal
